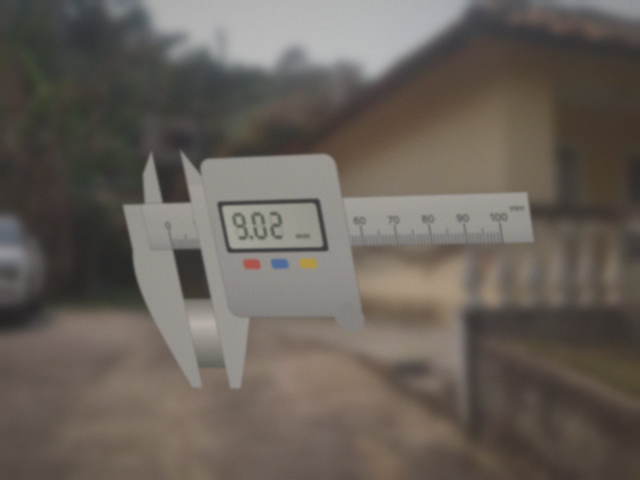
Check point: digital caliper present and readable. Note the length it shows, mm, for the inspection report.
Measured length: 9.02 mm
